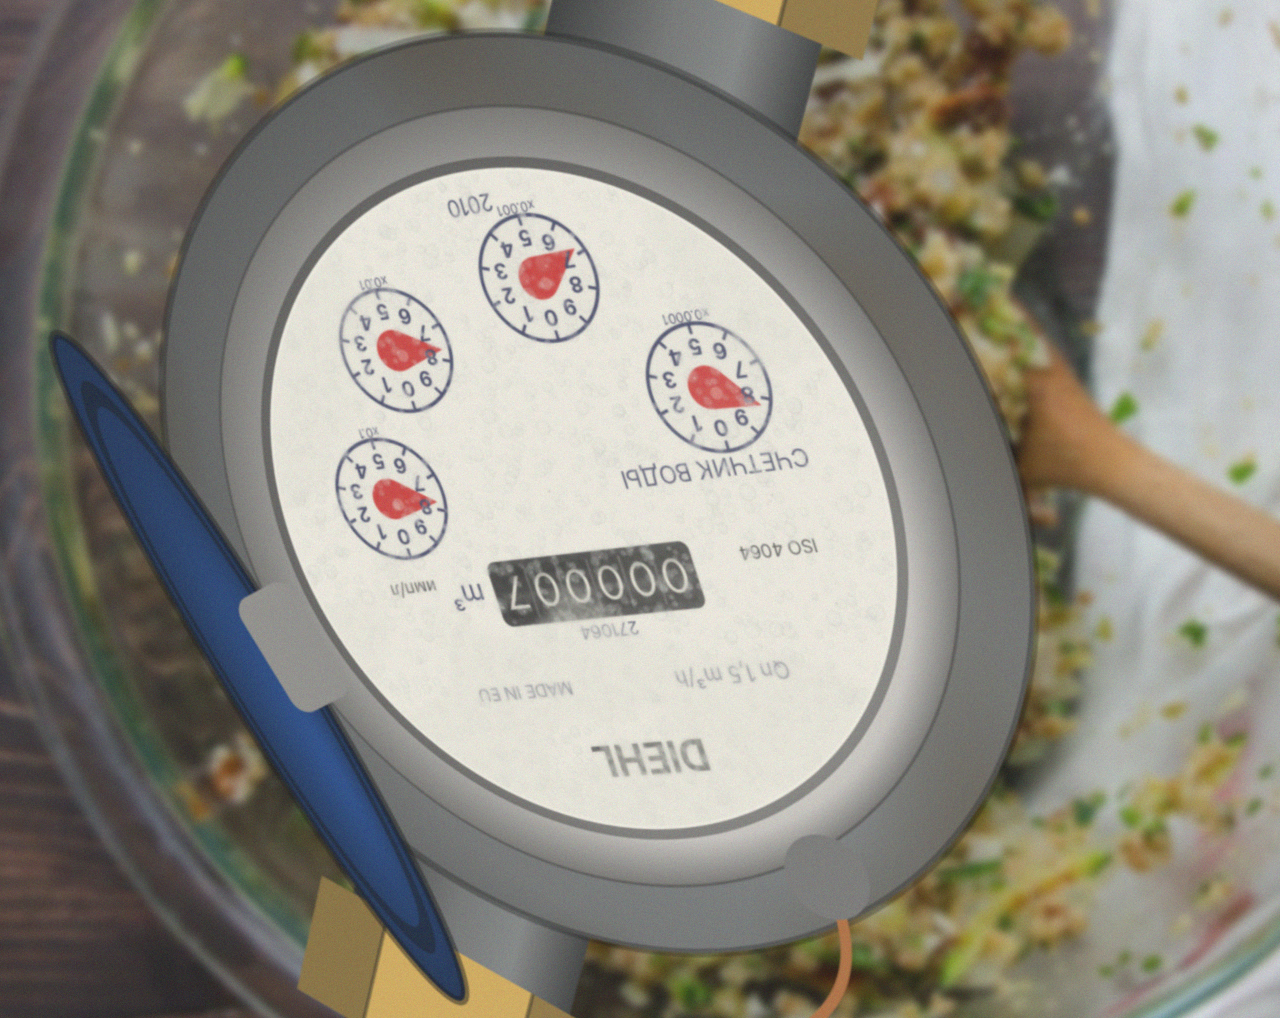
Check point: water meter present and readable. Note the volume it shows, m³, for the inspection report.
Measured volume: 7.7768 m³
